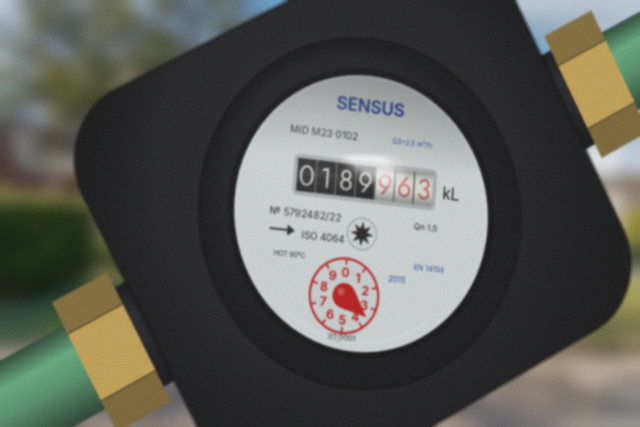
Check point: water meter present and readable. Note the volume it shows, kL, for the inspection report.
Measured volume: 189.9633 kL
